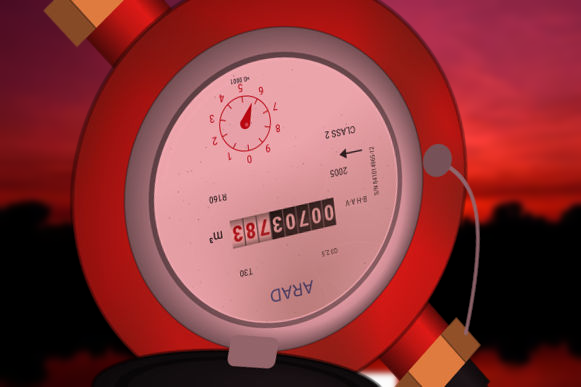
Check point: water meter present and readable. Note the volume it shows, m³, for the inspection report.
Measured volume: 703.7835 m³
